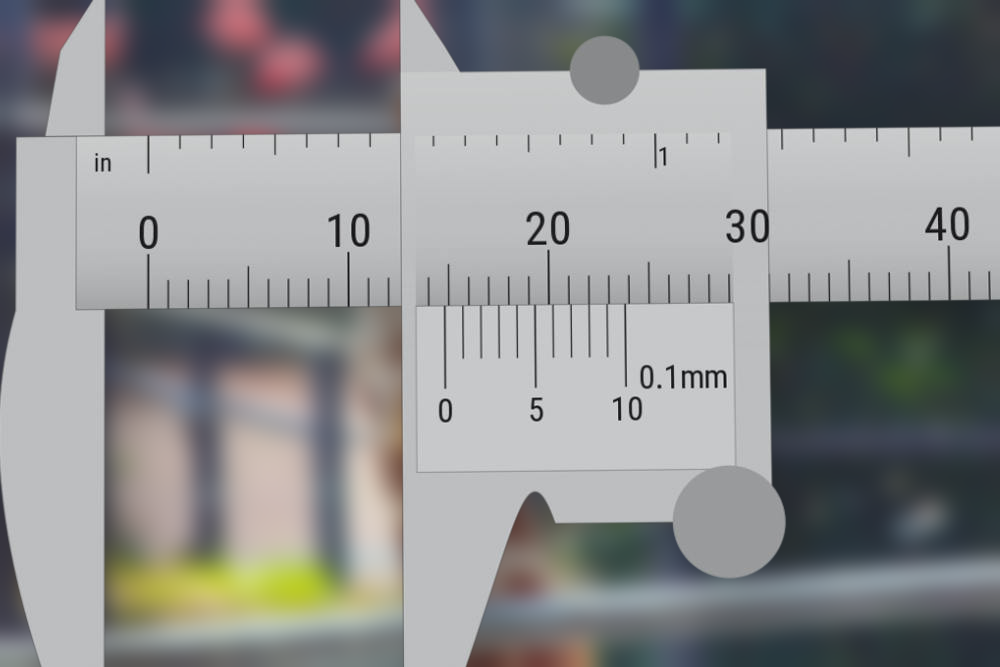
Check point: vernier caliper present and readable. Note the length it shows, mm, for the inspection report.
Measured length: 14.8 mm
